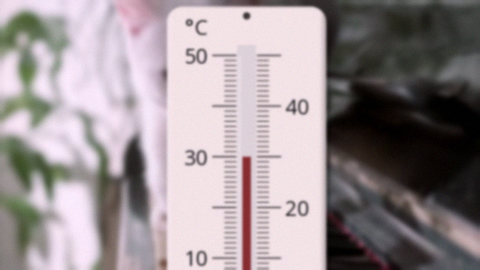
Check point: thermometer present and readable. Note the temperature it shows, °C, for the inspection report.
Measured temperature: 30 °C
